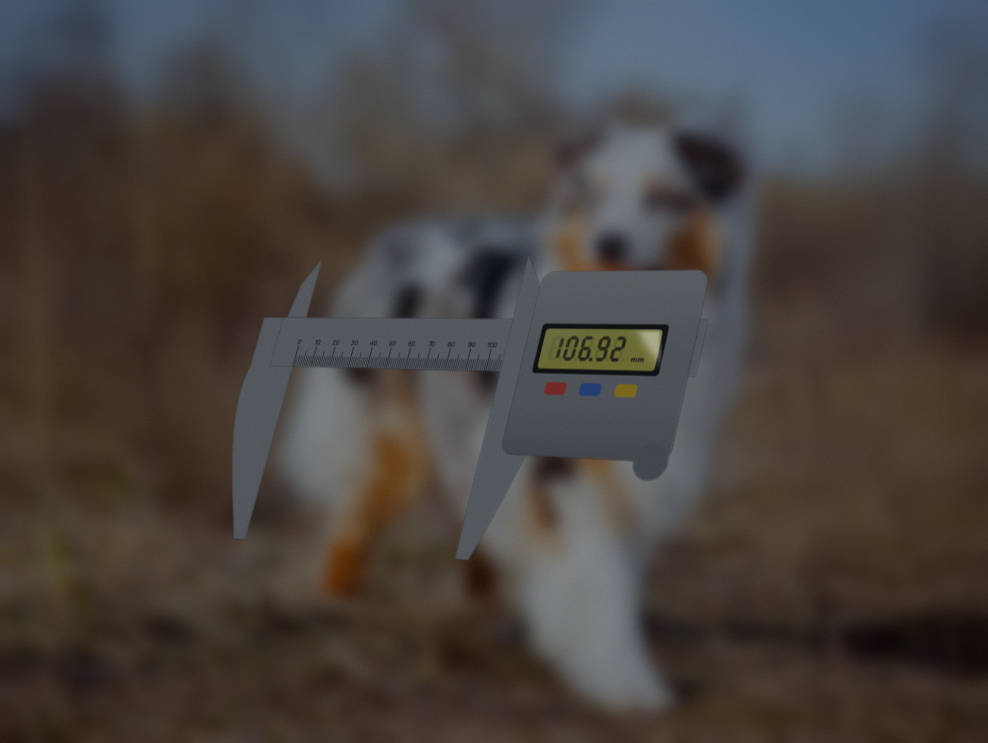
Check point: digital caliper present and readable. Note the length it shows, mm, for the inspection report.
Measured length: 106.92 mm
